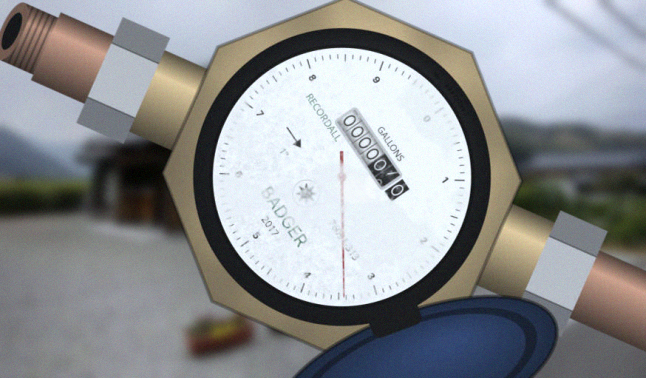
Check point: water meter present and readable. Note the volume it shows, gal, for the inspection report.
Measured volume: 73.4 gal
